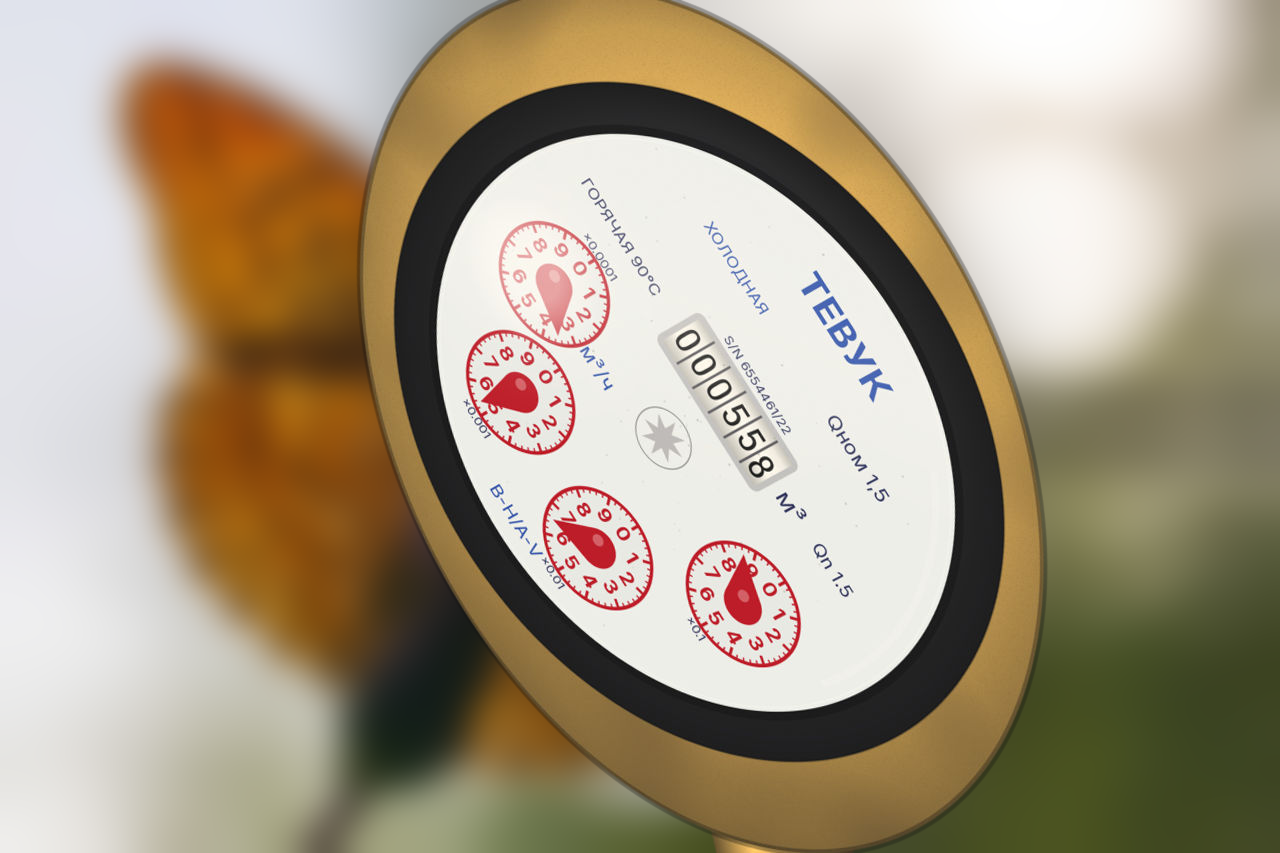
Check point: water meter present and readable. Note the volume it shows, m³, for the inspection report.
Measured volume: 557.8653 m³
